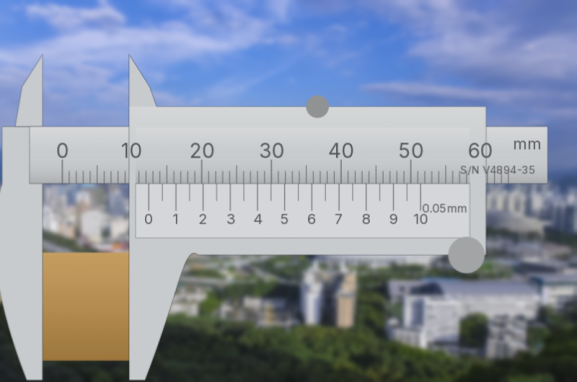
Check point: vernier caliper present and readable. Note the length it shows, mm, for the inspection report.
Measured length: 12.4 mm
